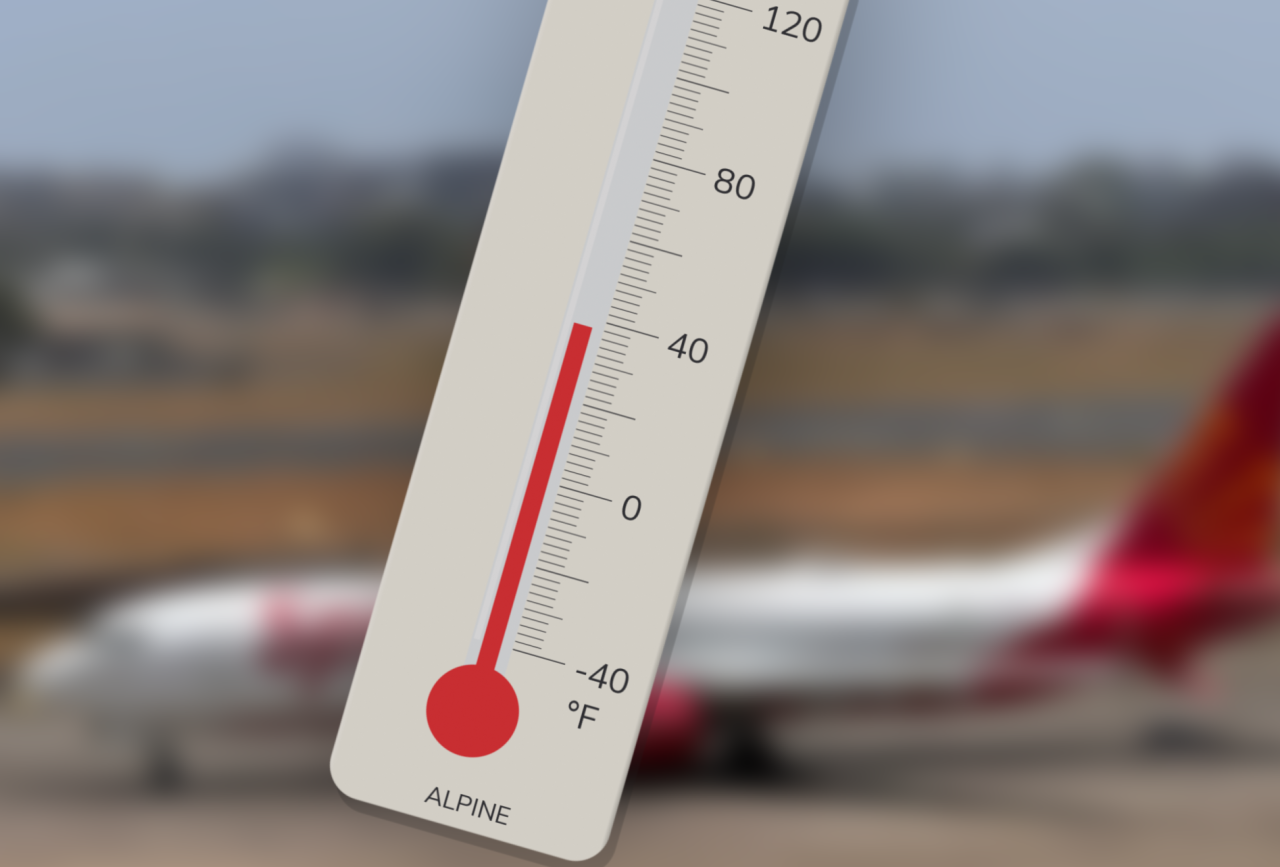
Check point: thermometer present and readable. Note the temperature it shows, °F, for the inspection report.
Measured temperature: 38 °F
